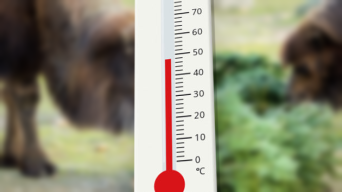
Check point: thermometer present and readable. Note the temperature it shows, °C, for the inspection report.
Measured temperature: 48 °C
